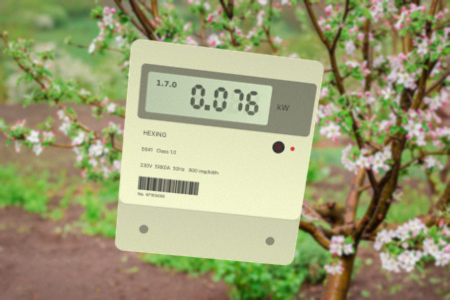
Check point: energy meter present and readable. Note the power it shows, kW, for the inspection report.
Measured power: 0.076 kW
